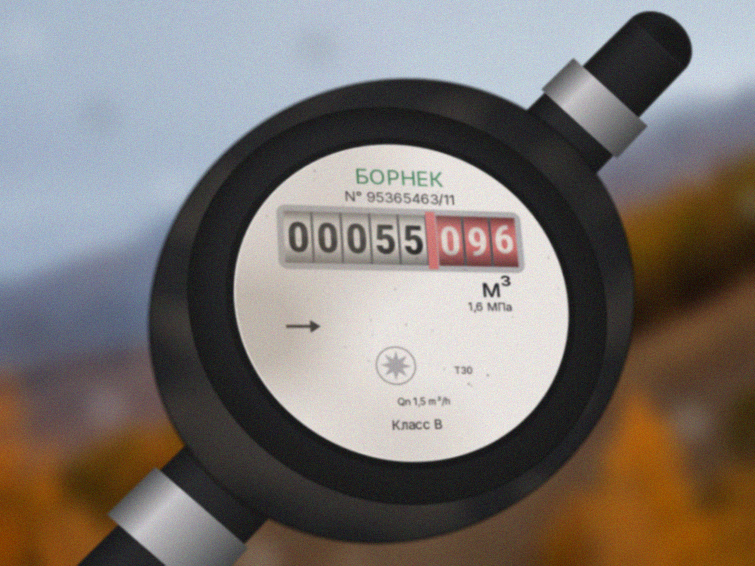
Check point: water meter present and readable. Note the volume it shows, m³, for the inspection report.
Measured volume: 55.096 m³
